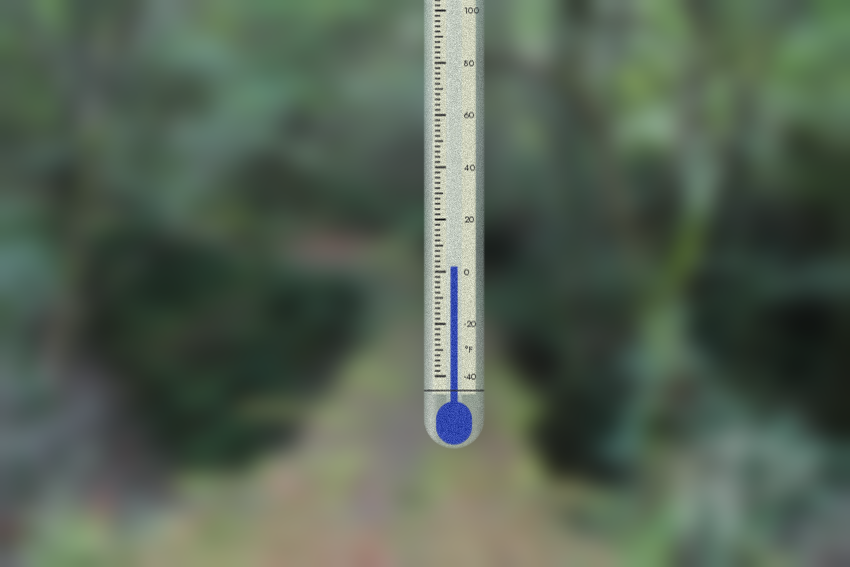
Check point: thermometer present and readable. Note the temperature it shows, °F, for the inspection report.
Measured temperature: 2 °F
